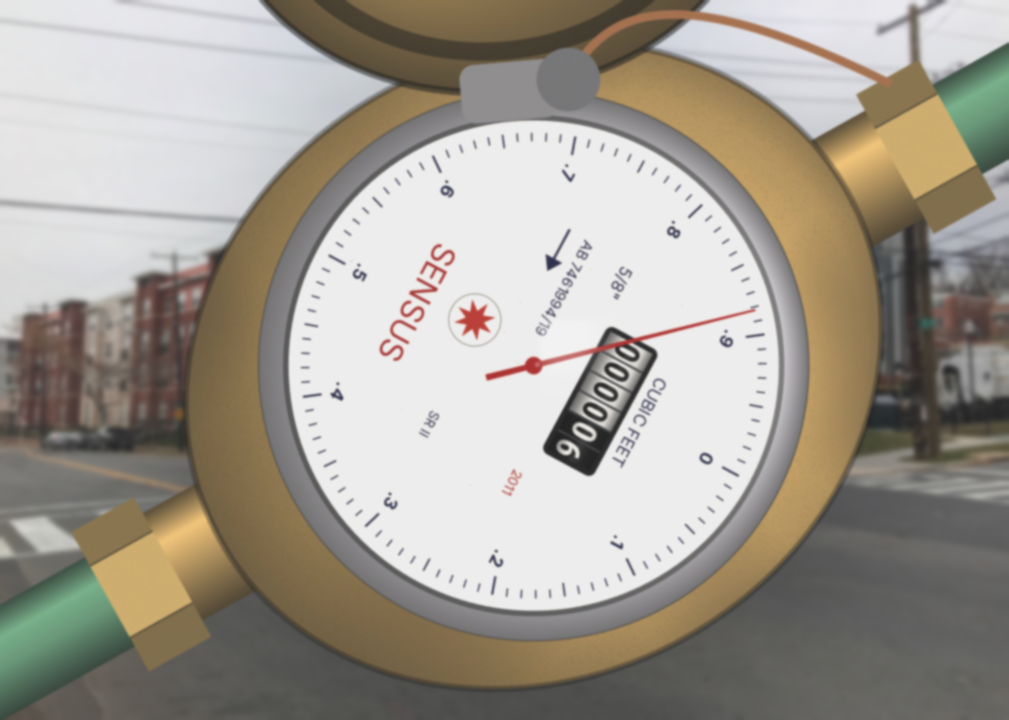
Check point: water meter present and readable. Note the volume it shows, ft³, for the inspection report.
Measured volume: 5.88 ft³
